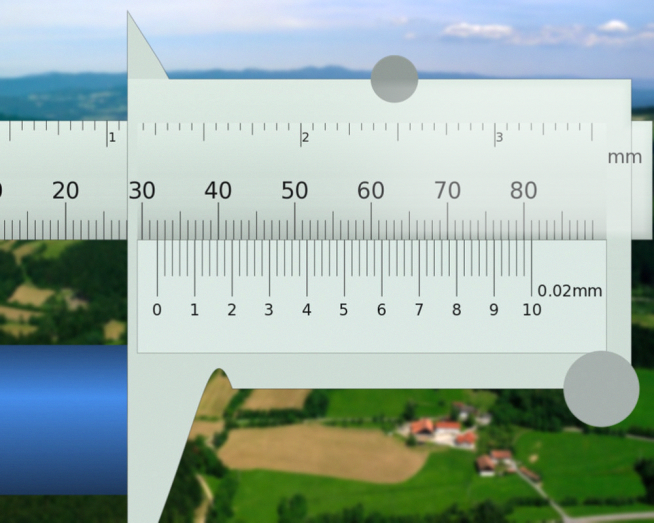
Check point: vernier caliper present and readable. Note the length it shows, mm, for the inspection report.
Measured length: 32.0 mm
